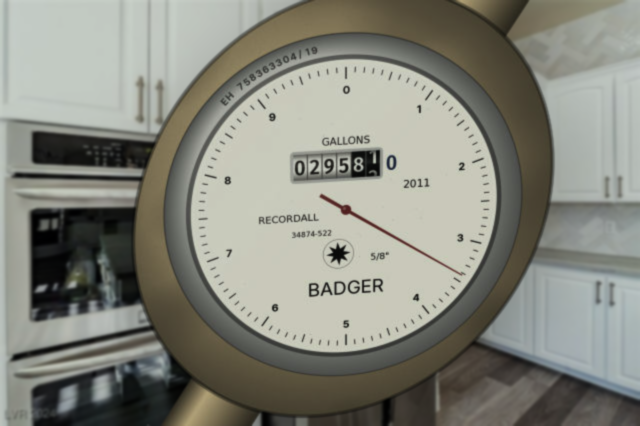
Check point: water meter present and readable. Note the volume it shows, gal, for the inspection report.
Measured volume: 295813.4 gal
